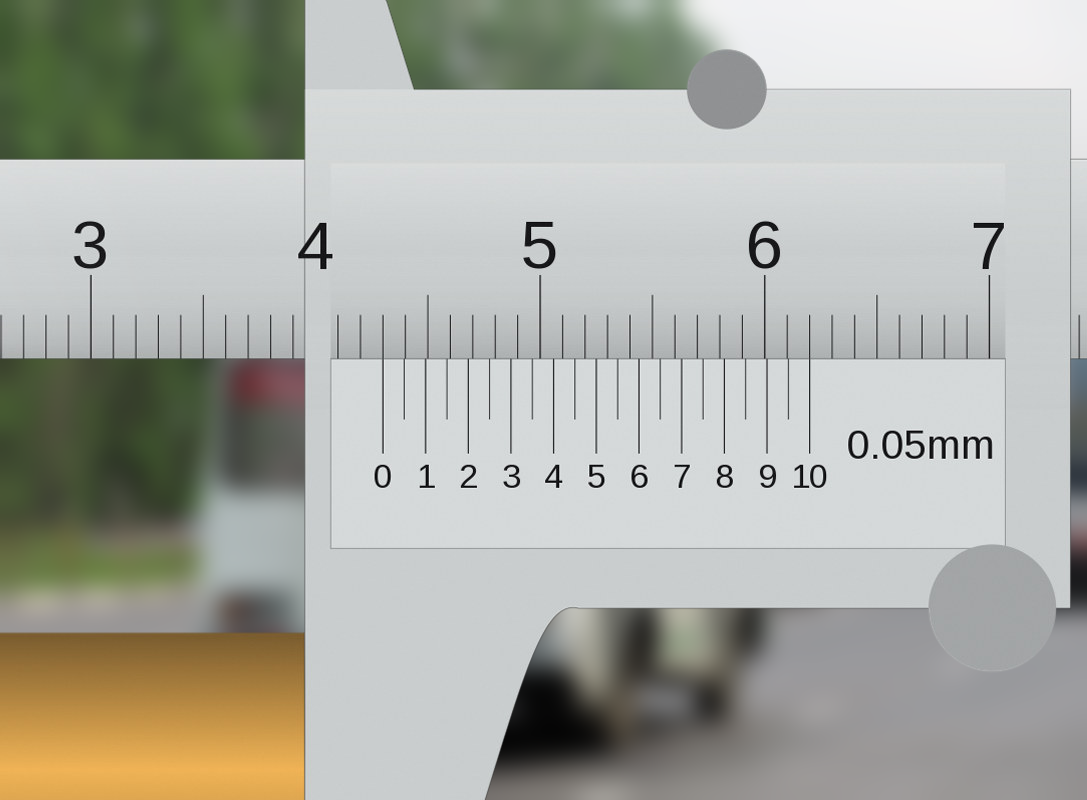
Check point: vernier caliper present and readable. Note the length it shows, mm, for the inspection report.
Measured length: 43.0 mm
